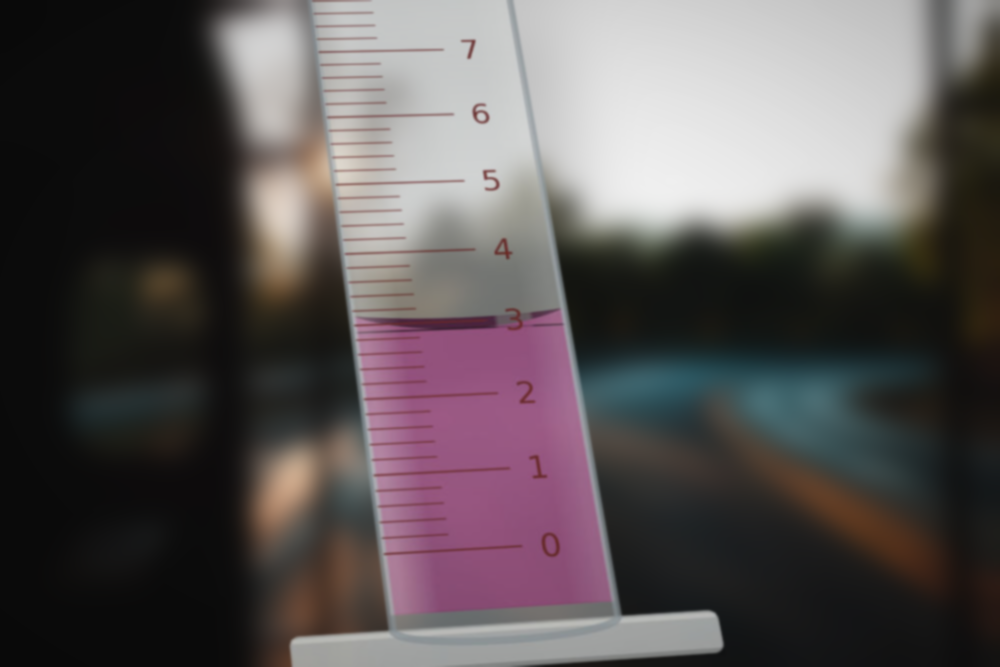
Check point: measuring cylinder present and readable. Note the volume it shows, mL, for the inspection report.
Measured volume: 2.9 mL
